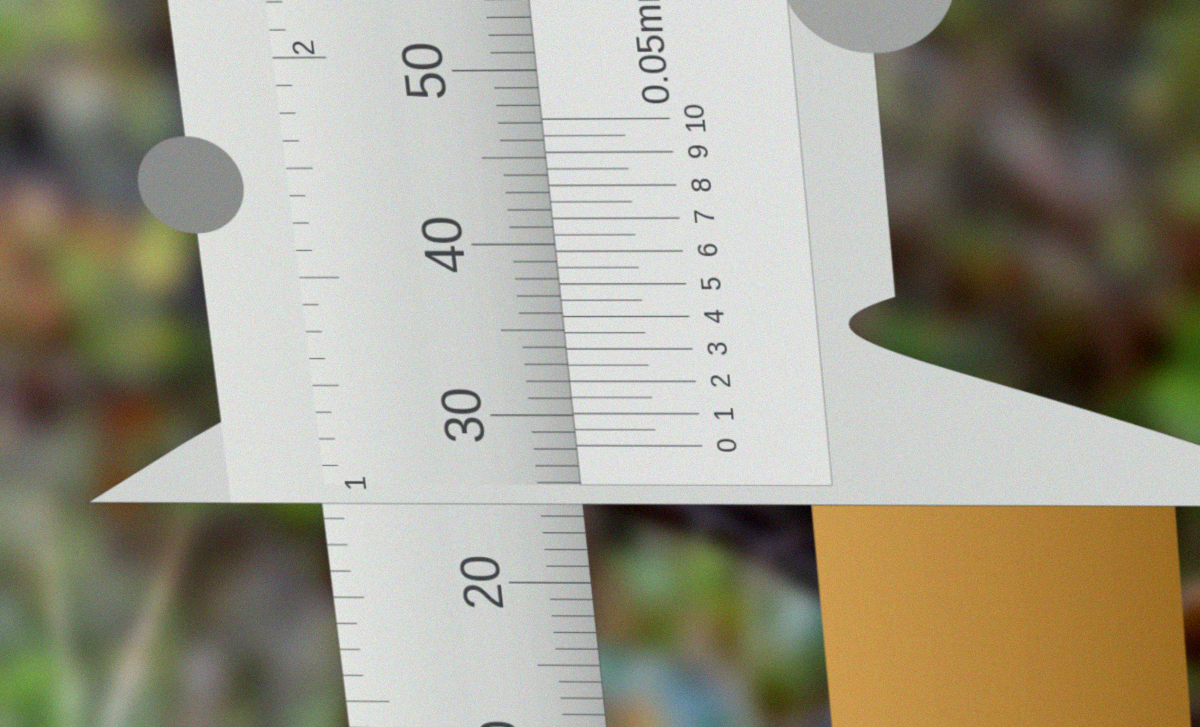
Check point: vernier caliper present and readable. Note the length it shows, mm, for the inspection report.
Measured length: 28.2 mm
